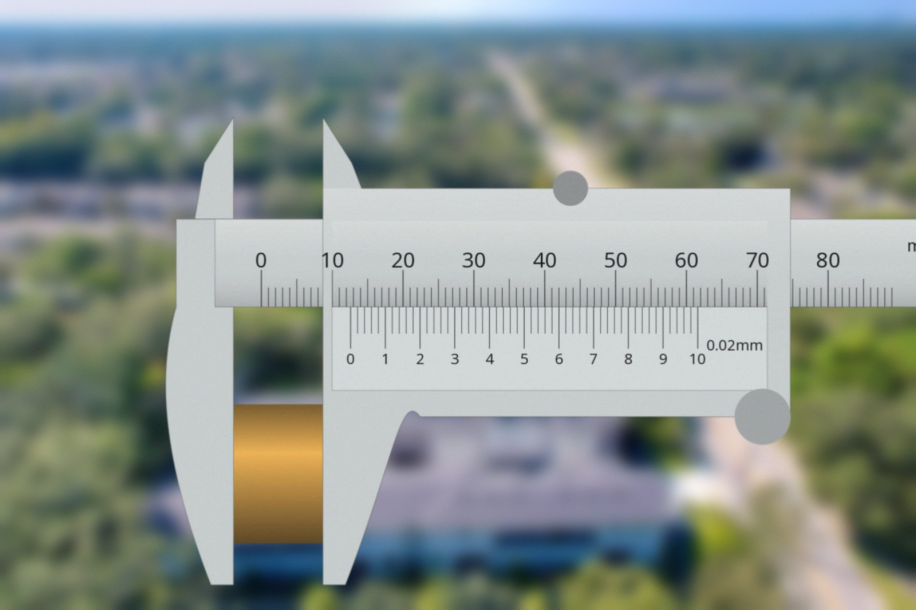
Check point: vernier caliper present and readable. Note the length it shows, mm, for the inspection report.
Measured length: 12.6 mm
